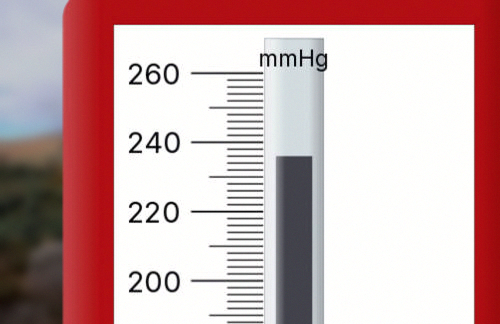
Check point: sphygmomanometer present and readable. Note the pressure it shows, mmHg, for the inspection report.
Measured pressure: 236 mmHg
